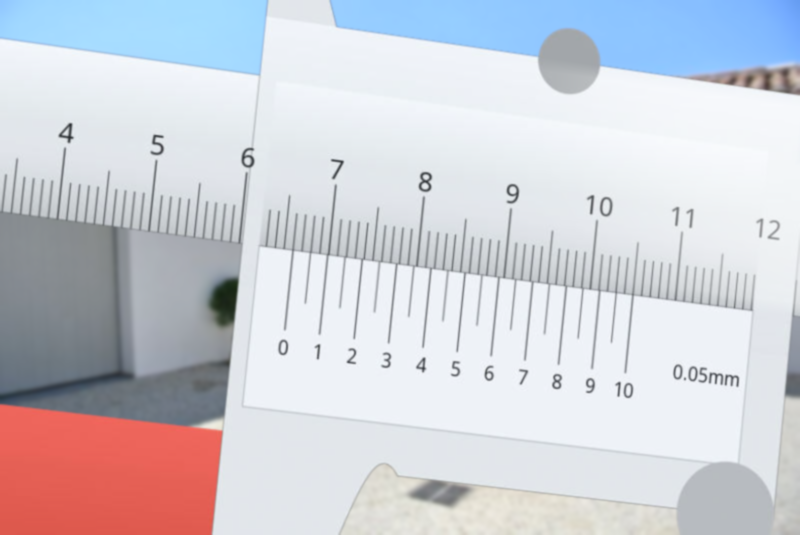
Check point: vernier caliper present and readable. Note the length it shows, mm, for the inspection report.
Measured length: 66.0 mm
